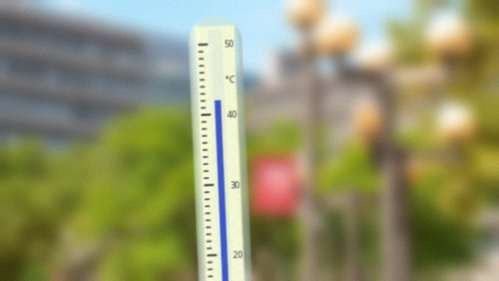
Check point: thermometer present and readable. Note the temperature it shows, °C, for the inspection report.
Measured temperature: 42 °C
